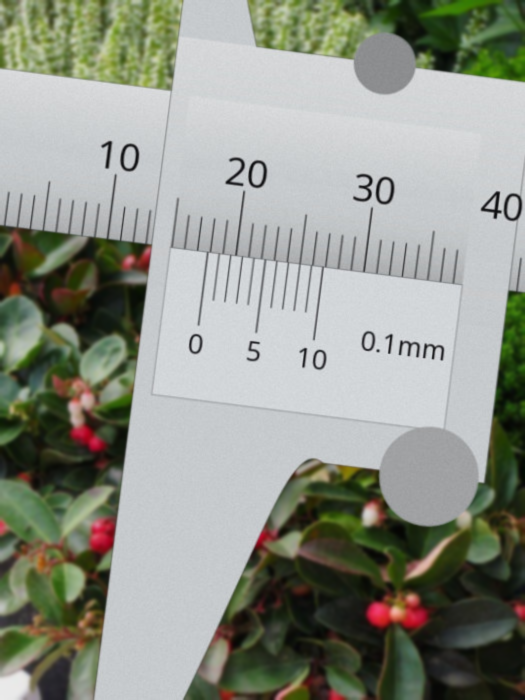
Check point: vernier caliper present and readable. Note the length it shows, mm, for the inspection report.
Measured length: 17.8 mm
